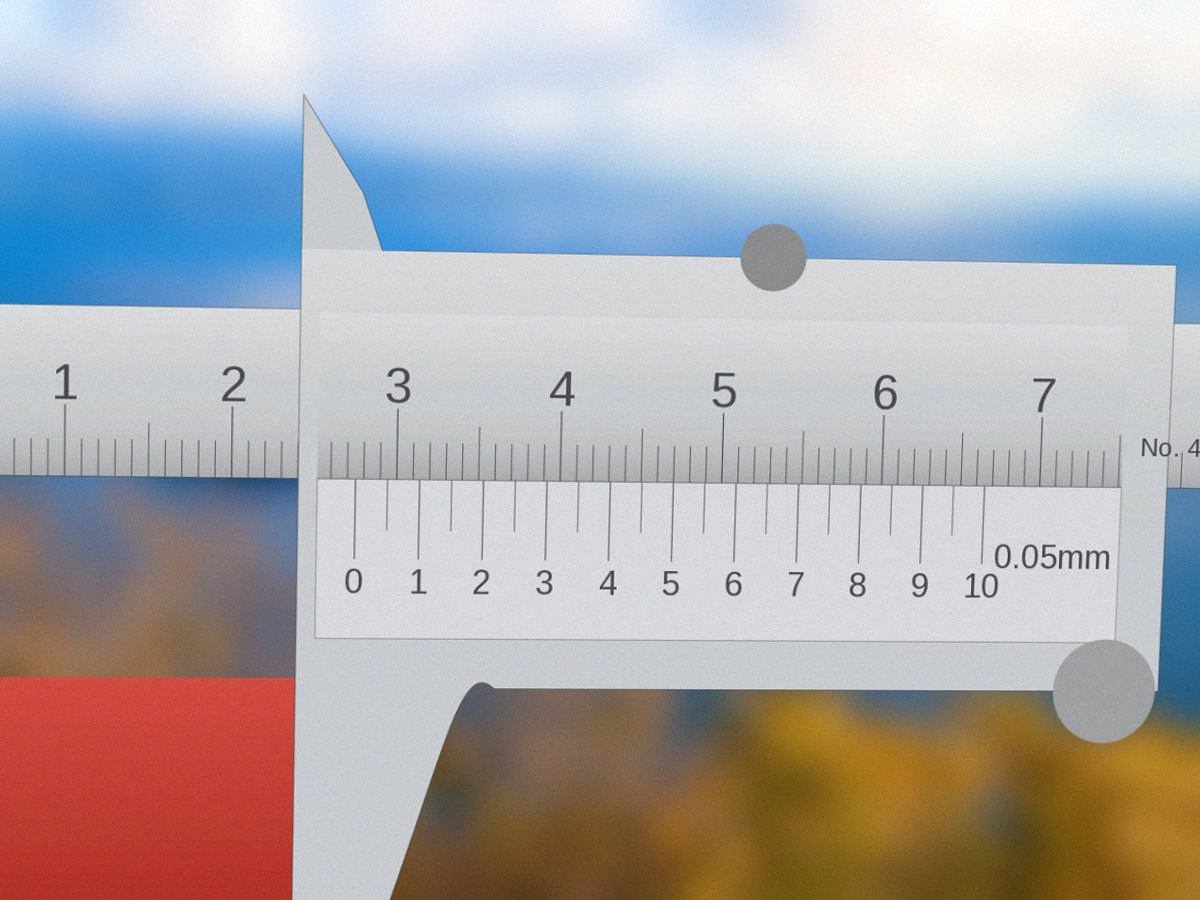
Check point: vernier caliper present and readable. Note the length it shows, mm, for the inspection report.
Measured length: 27.5 mm
